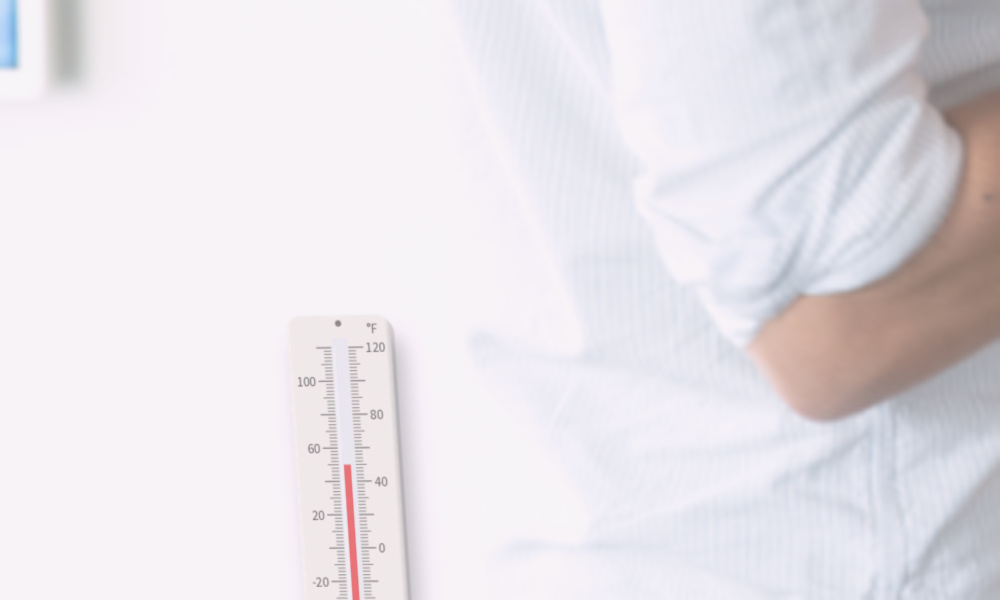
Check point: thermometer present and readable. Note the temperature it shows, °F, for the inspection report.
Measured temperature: 50 °F
